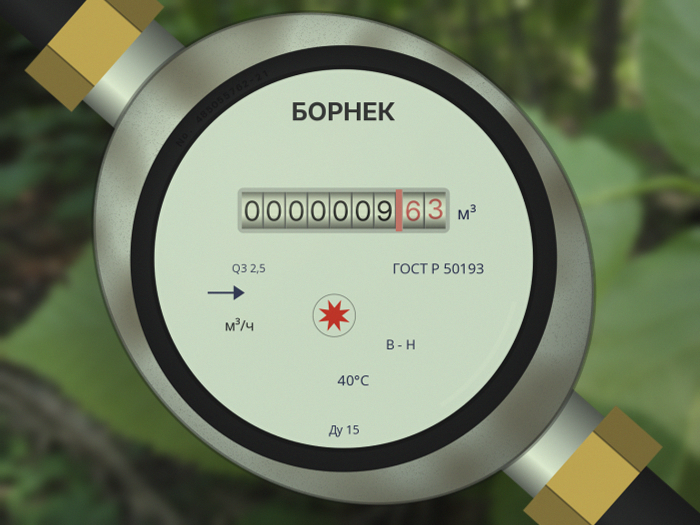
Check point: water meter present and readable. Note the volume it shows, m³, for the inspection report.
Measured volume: 9.63 m³
